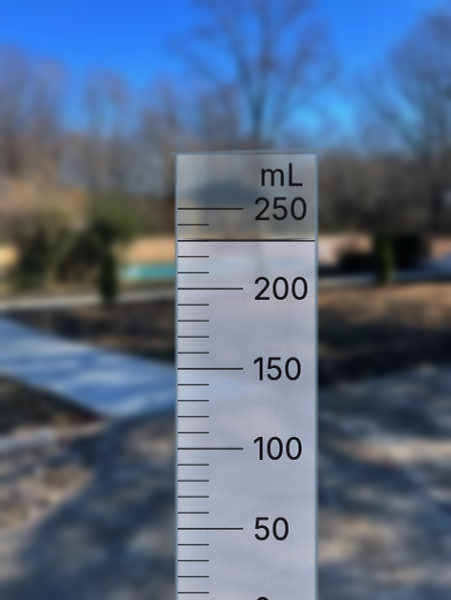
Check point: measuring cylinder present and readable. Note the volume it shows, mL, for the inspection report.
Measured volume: 230 mL
